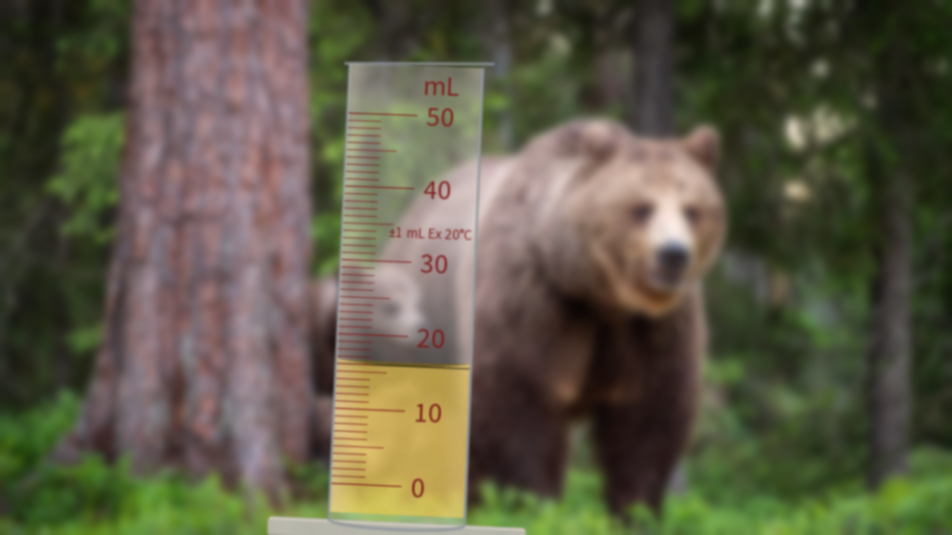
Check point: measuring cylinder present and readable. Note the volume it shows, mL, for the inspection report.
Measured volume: 16 mL
